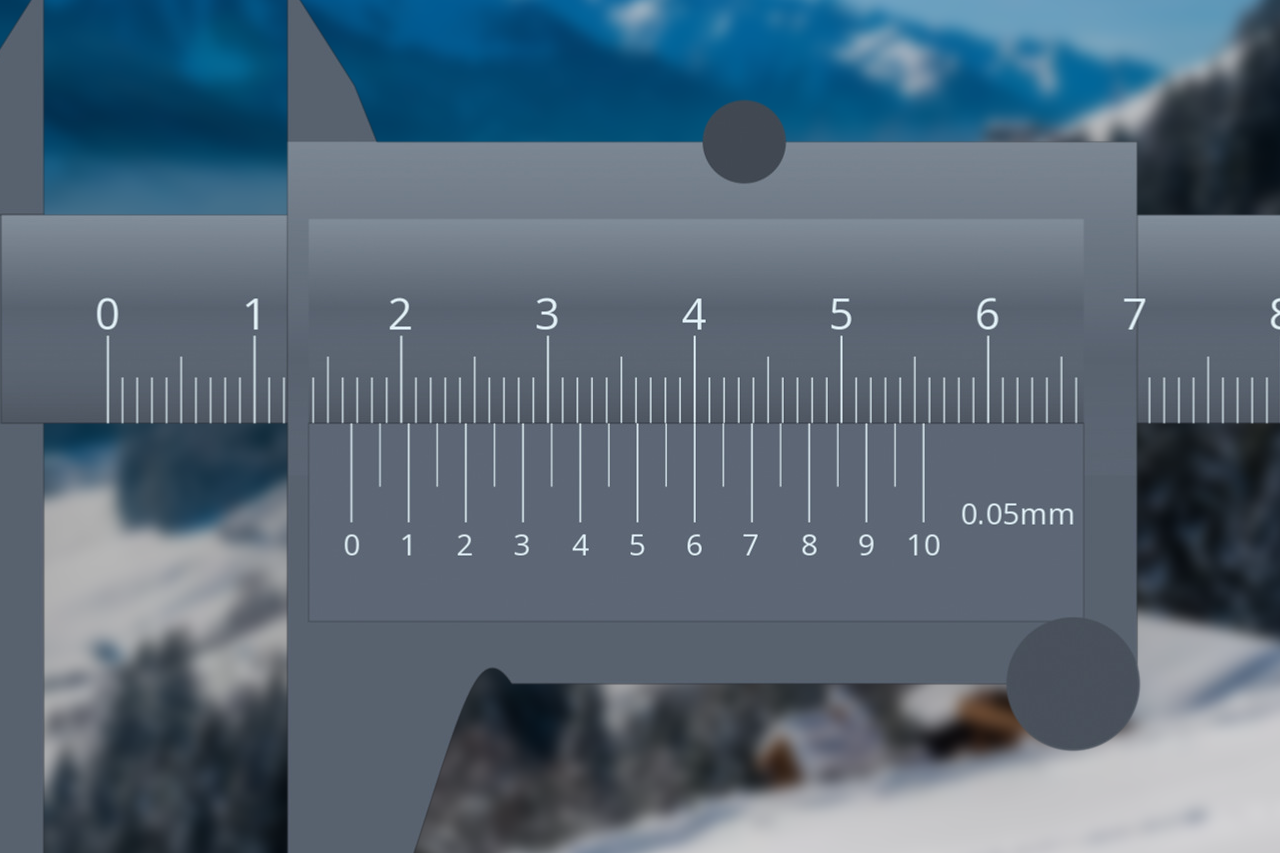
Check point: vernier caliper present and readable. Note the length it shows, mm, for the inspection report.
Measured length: 16.6 mm
